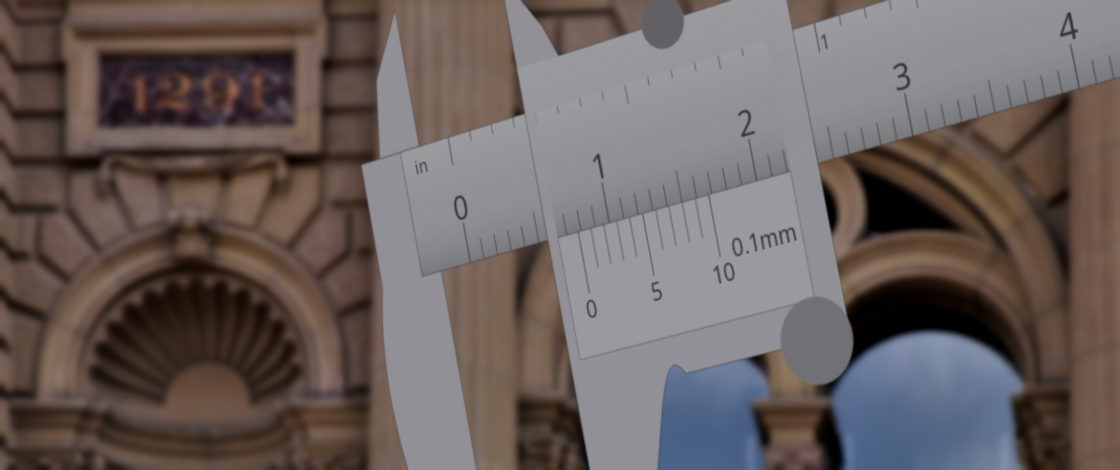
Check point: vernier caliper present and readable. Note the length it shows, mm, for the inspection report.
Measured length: 7.8 mm
